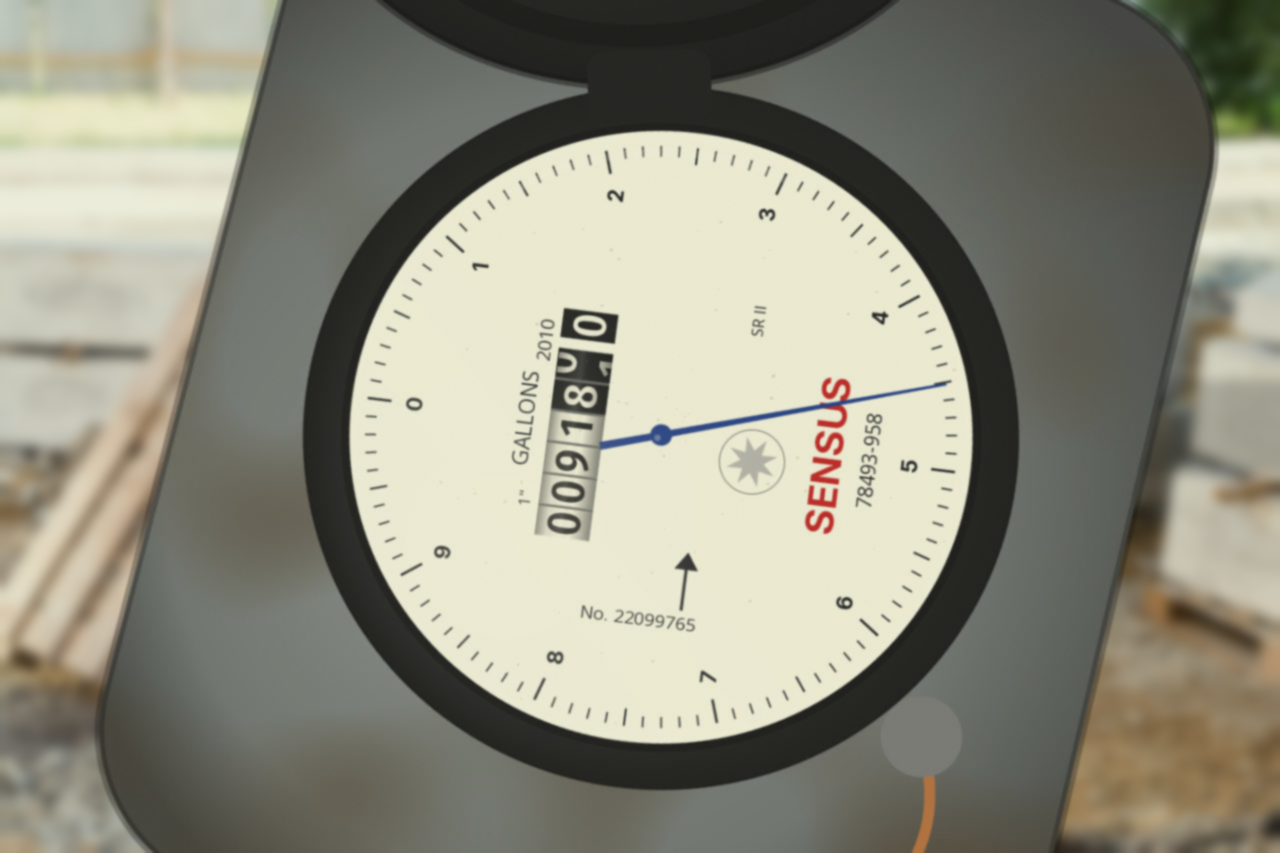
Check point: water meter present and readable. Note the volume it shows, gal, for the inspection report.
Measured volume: 91804.5 gal
